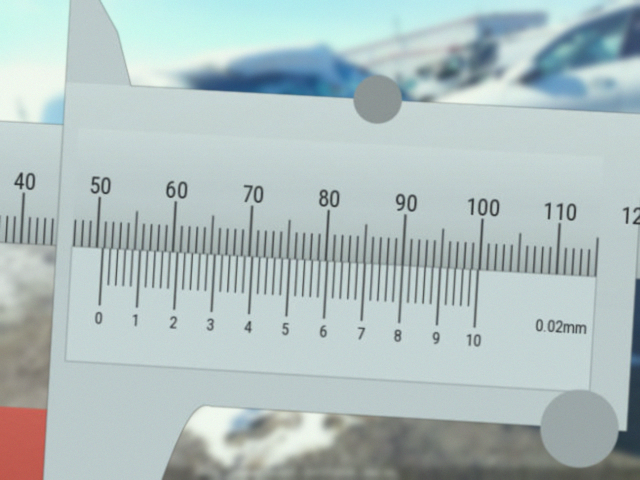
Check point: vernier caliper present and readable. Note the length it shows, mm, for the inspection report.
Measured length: 50.8 mm
